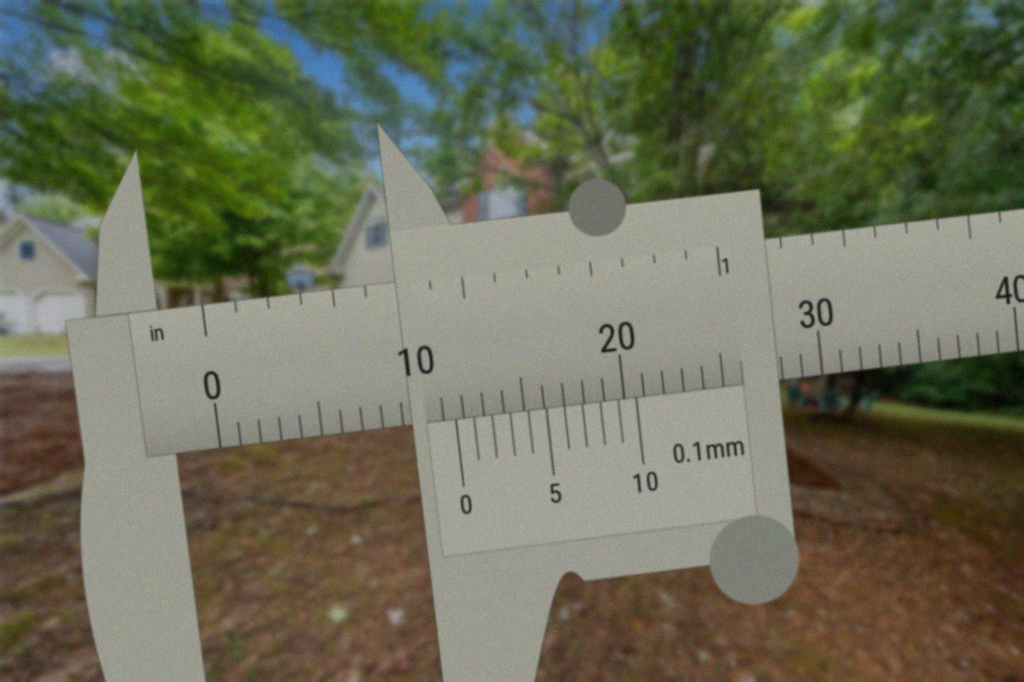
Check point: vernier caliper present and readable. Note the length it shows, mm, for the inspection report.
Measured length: 11.6 mm
